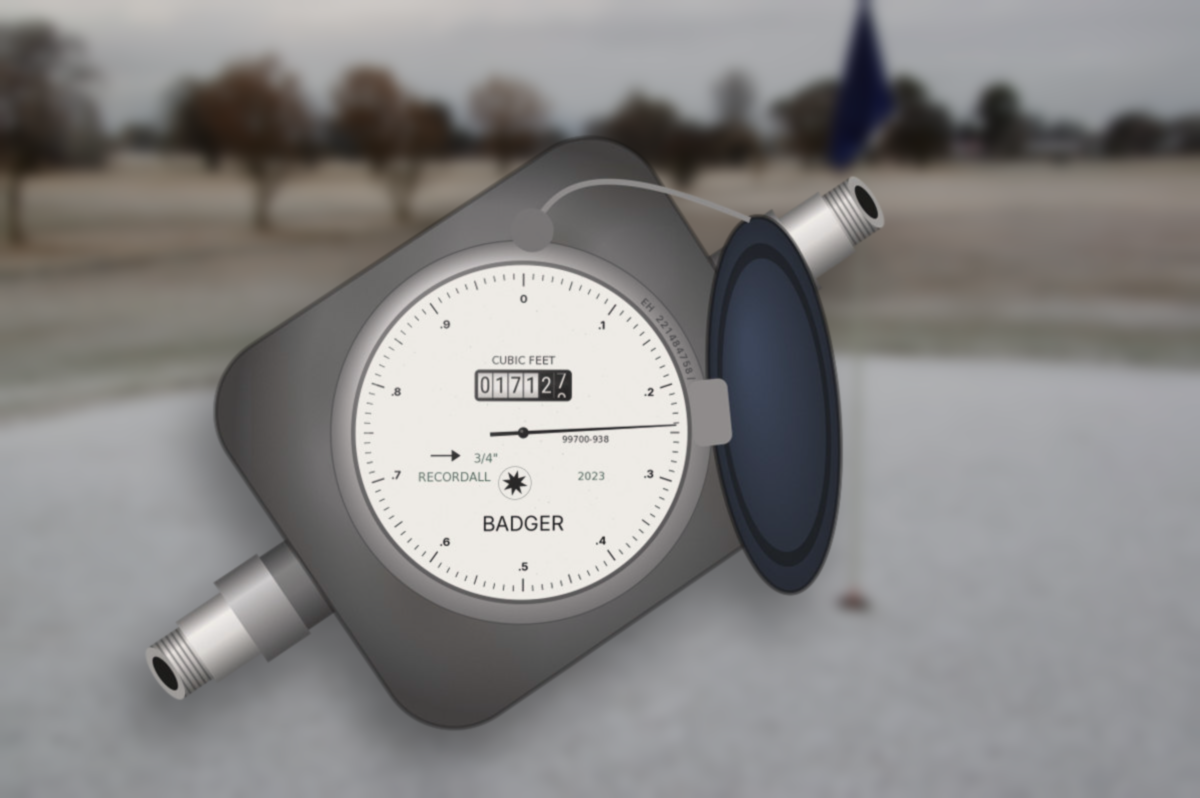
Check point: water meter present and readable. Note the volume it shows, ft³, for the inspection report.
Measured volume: 17127.24 ft³
